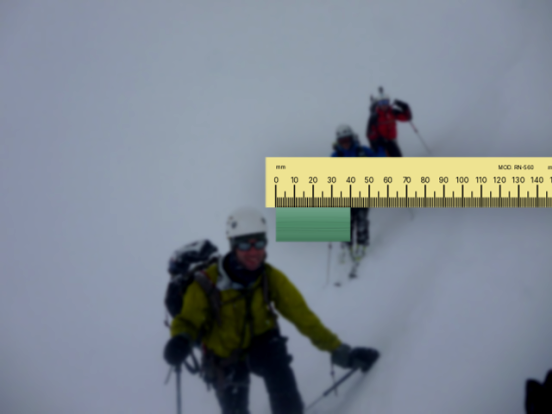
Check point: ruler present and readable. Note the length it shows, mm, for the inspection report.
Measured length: 40 mm
